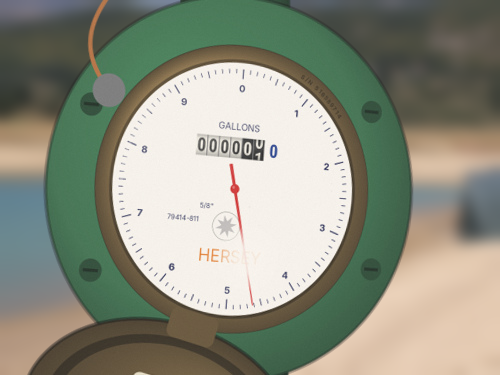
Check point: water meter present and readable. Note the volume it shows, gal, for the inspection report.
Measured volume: 4.6 gal
